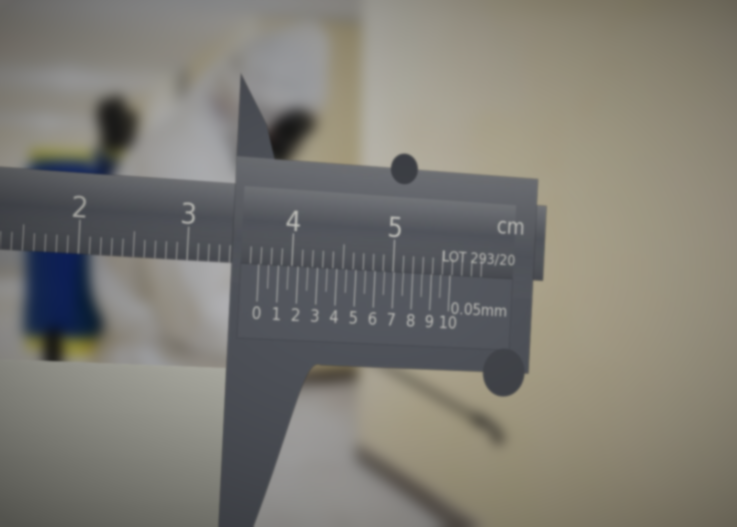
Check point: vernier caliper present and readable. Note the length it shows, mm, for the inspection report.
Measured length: 36.8 mm
